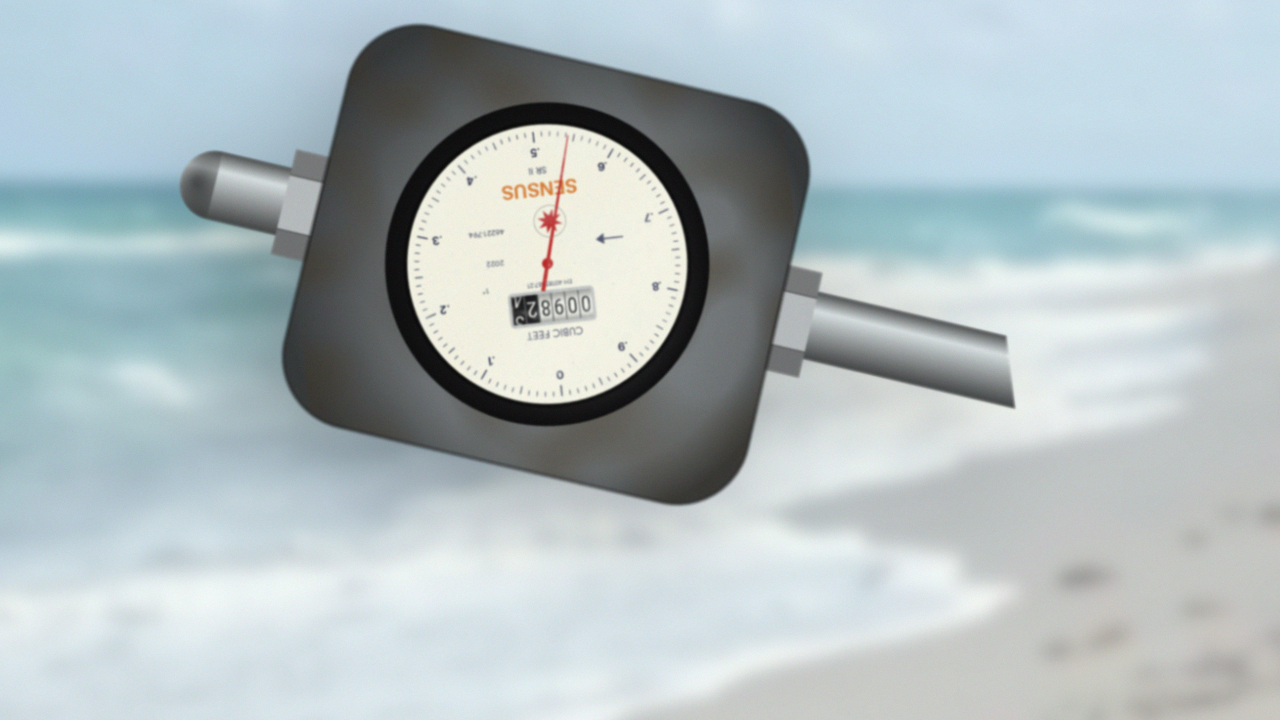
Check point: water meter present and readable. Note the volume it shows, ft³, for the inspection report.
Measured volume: 9823.54 ft³
